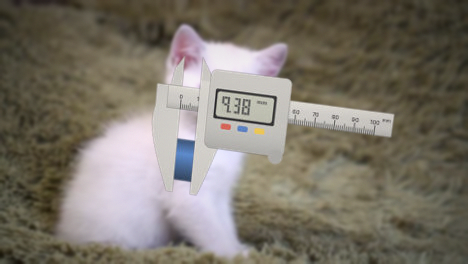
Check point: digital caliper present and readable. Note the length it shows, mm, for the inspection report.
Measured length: 9.38 mm
